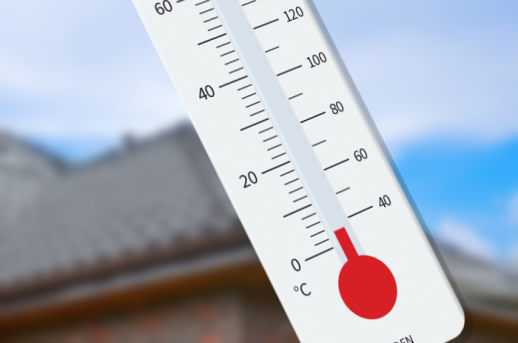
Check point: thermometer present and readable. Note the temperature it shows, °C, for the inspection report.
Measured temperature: 3 °C
